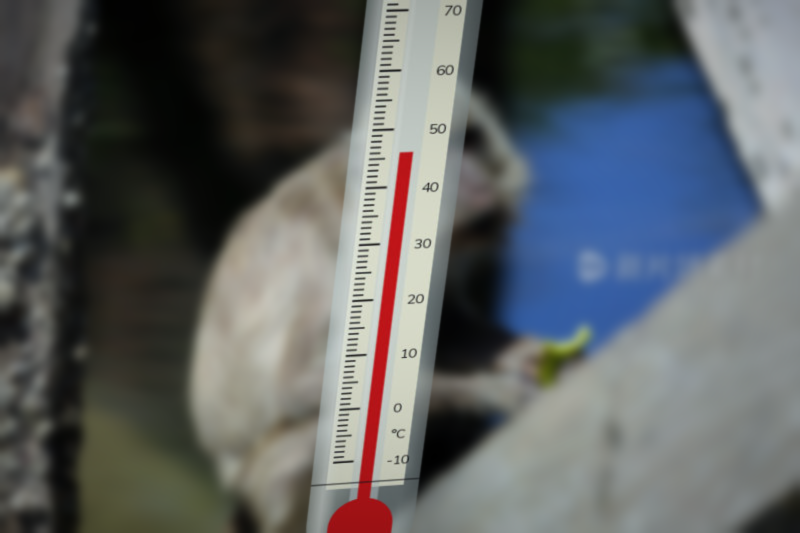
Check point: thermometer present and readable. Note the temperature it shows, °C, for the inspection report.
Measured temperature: 46 °C
